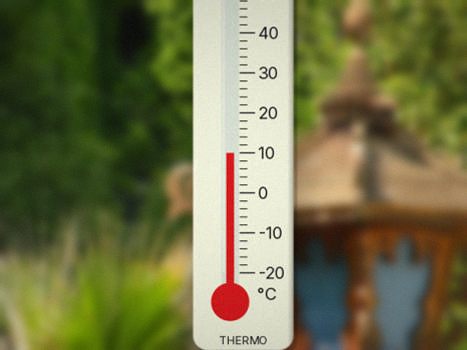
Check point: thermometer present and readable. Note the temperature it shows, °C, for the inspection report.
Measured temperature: 10 °C
